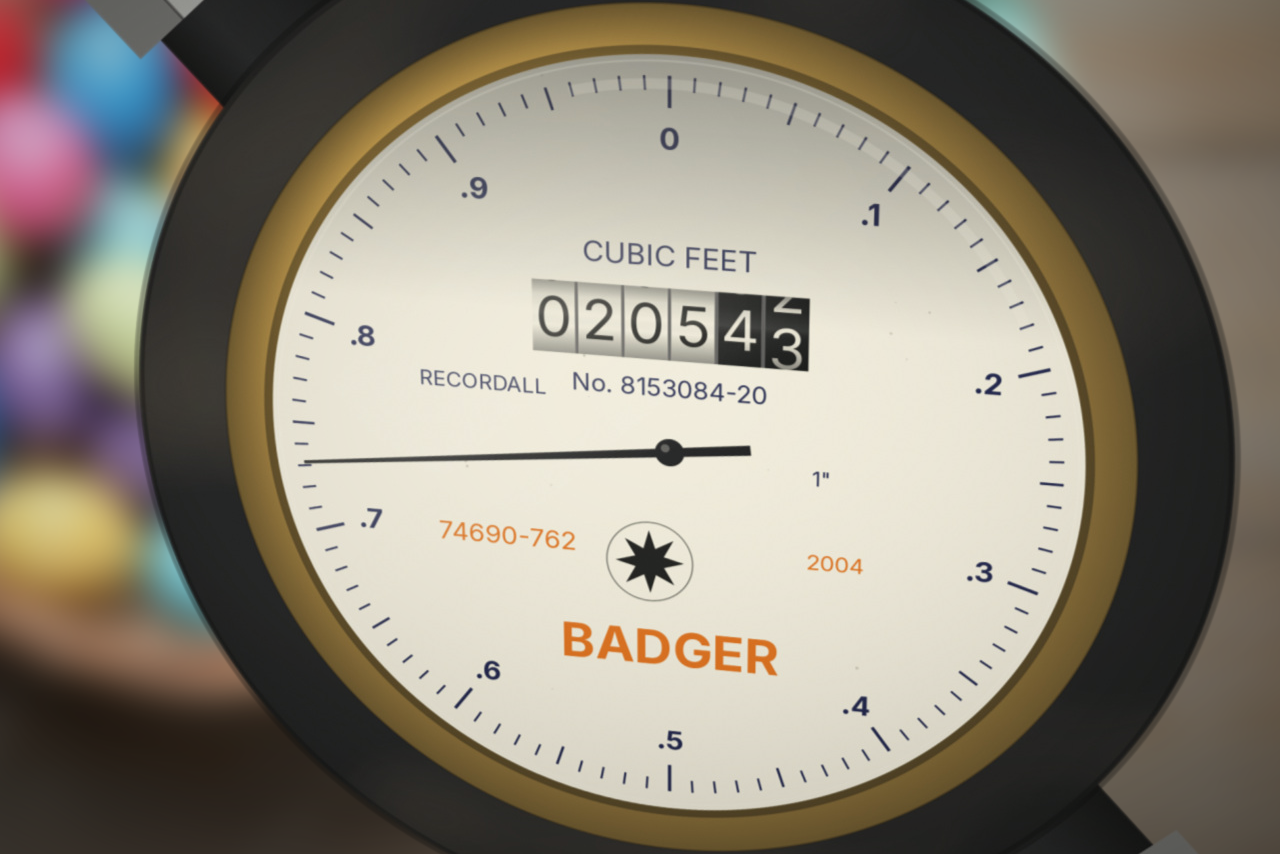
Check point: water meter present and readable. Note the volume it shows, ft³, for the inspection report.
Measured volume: 20542.73 ft³
